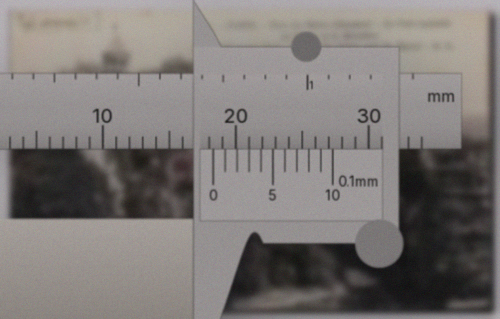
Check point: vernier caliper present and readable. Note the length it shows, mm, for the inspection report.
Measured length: 18.3 mm
